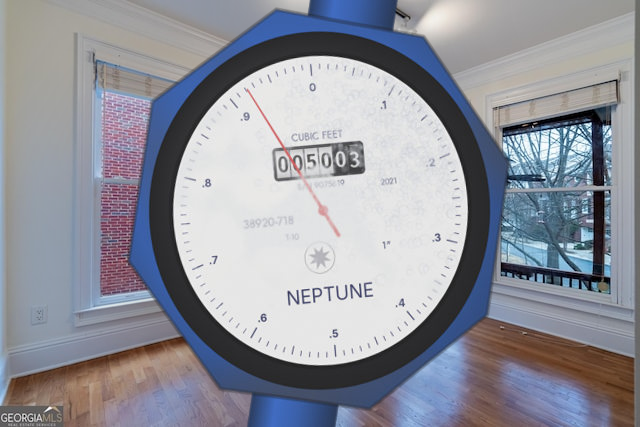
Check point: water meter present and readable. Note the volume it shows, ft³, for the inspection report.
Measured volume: 5002.92 ft³
